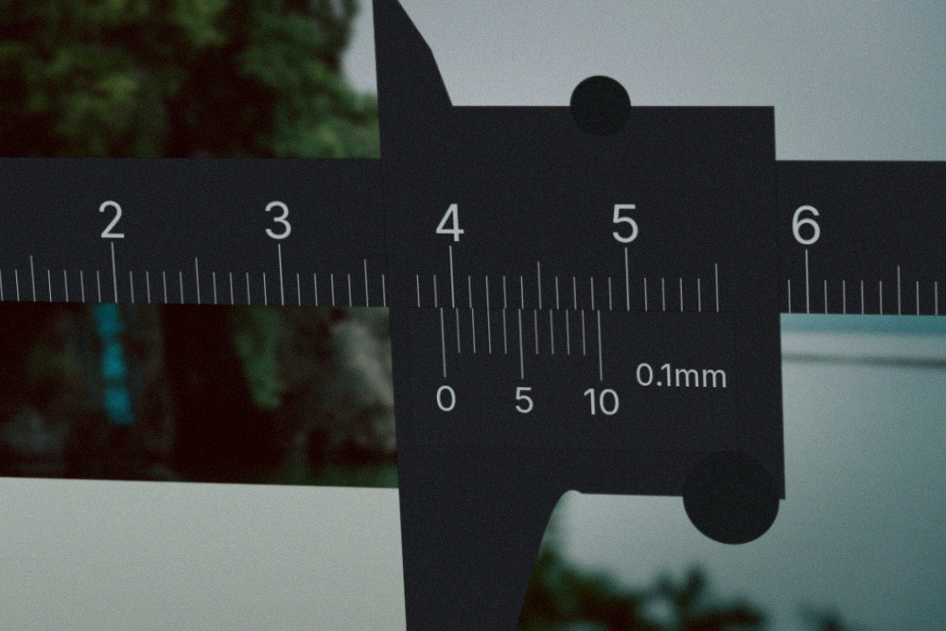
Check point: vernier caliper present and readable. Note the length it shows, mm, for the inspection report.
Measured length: 39.3 mm
